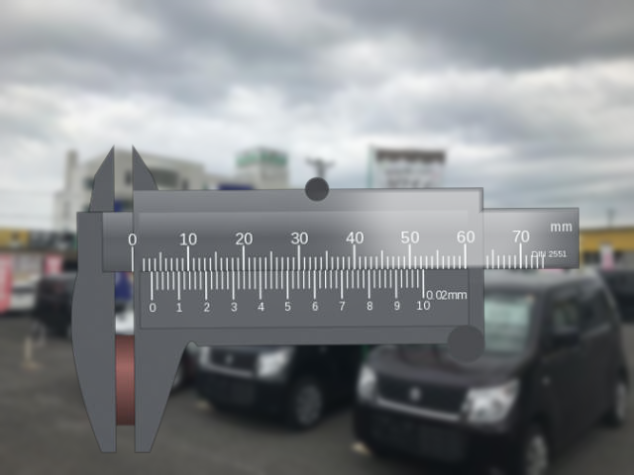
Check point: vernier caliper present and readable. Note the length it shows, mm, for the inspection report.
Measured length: 3.4 mm
